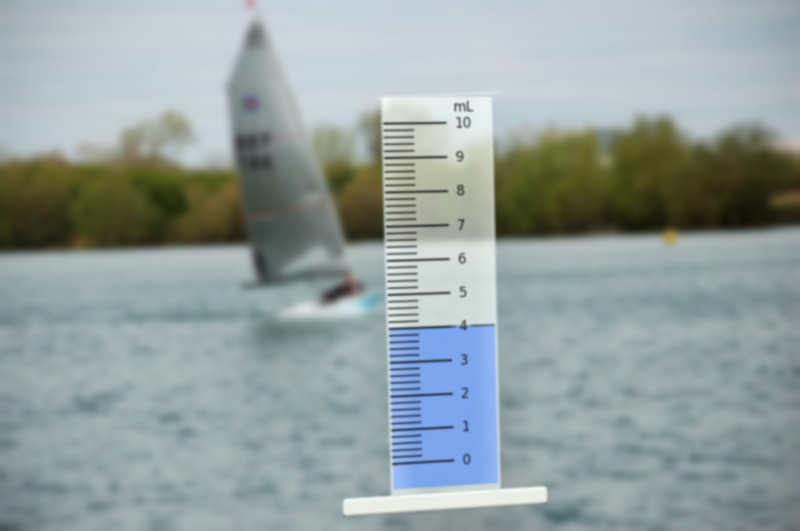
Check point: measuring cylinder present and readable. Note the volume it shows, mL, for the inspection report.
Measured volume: 4 mL
